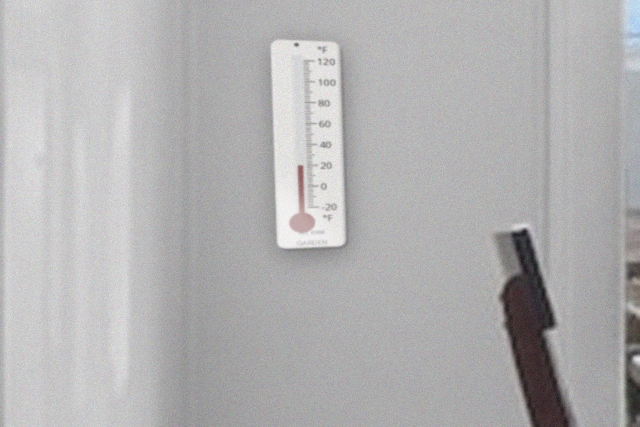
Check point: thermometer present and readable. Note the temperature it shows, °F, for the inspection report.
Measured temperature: 20 °F
